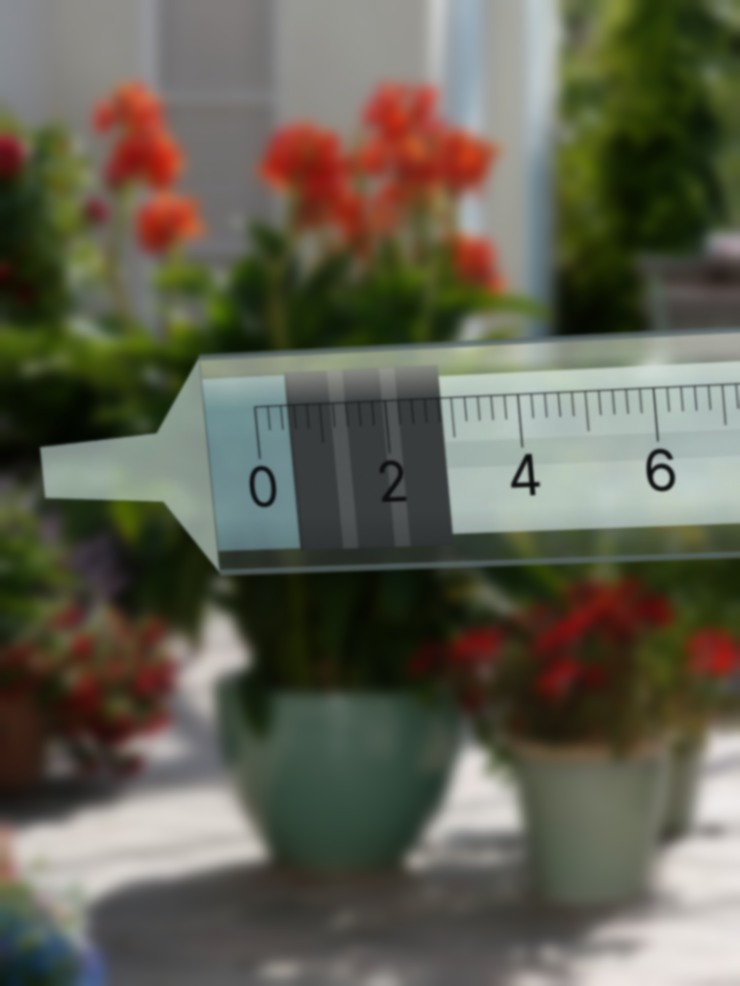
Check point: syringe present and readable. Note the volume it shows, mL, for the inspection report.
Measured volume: 0.5 mL
